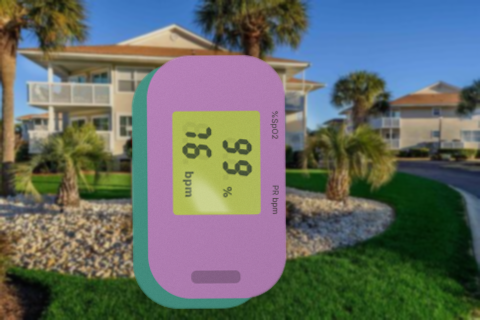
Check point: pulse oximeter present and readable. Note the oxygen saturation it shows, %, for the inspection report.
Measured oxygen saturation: 99 %
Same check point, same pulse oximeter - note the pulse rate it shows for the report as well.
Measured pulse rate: 76 bpm
